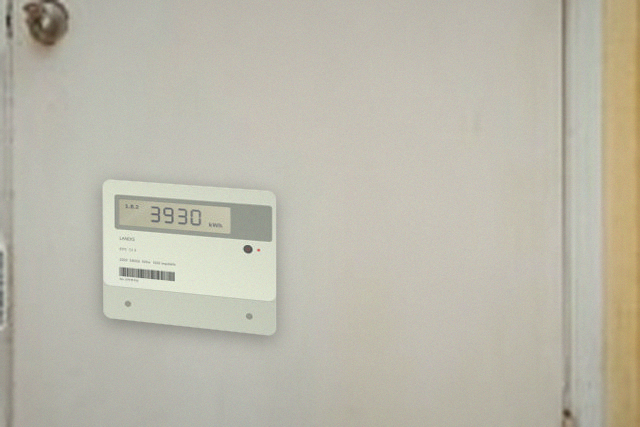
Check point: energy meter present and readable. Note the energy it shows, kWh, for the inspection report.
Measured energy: 3930 kWh
